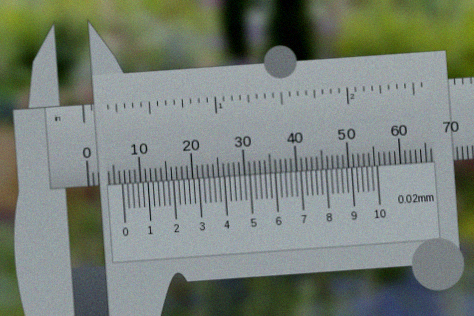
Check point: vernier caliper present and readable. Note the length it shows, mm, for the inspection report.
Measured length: 6.5 mm
